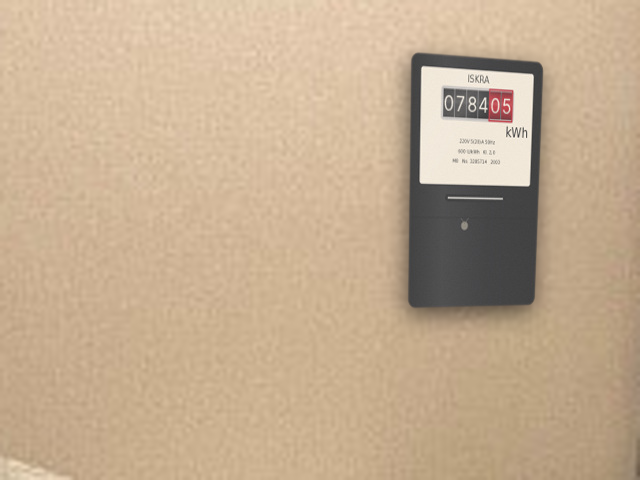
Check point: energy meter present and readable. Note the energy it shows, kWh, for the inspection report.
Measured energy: 784.05 kWh
